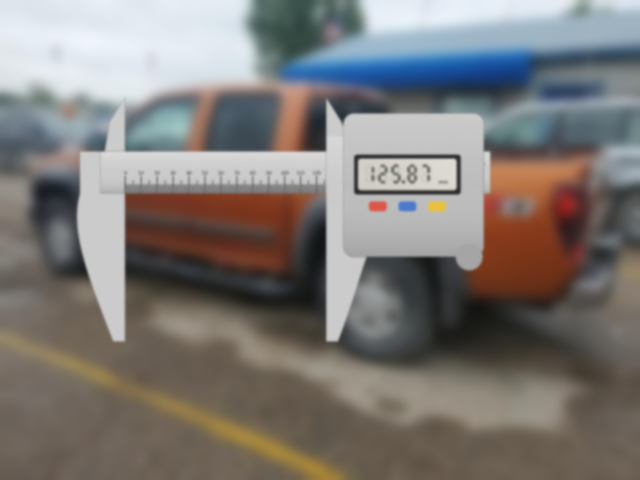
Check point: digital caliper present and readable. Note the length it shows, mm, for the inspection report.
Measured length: 125.87 mm
